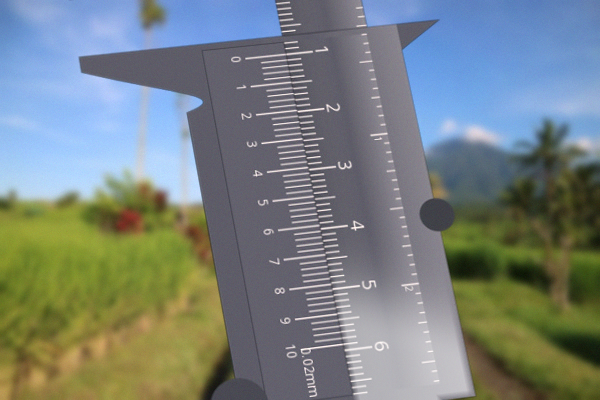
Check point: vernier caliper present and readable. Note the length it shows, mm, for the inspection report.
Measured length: 10.0 mm
